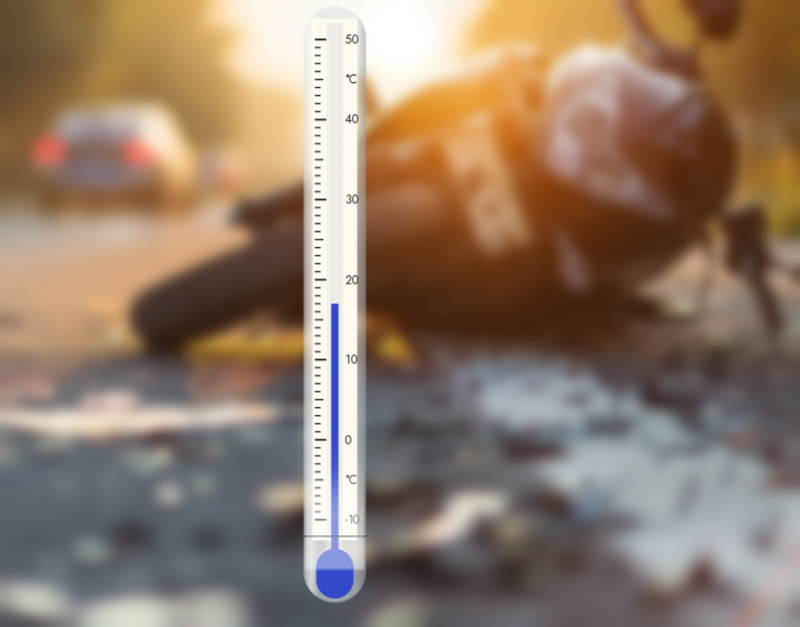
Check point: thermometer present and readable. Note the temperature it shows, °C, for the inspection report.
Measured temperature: 17 °C
